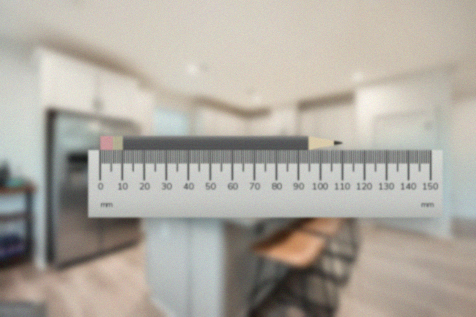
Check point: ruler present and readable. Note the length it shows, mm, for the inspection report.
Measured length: 110 mm
